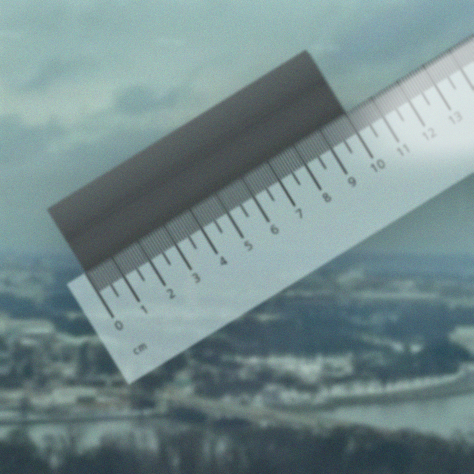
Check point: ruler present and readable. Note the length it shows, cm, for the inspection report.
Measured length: 10 cm
